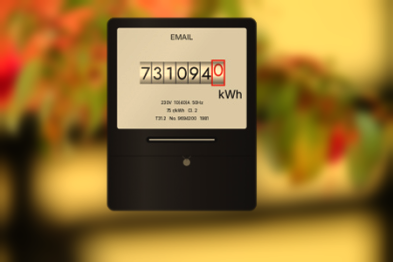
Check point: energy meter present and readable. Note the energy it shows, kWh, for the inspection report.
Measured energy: 731094.0 kWh
